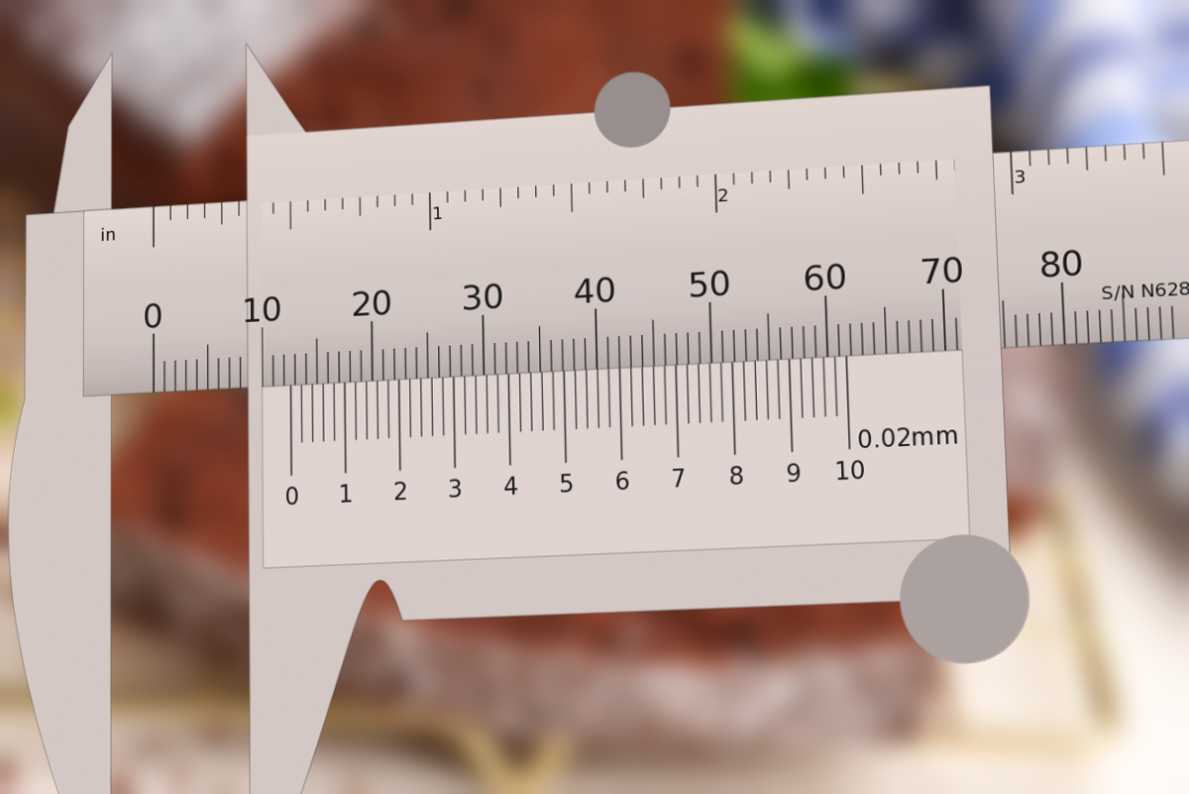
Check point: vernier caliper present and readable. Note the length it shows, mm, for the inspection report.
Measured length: 12.6 mm
